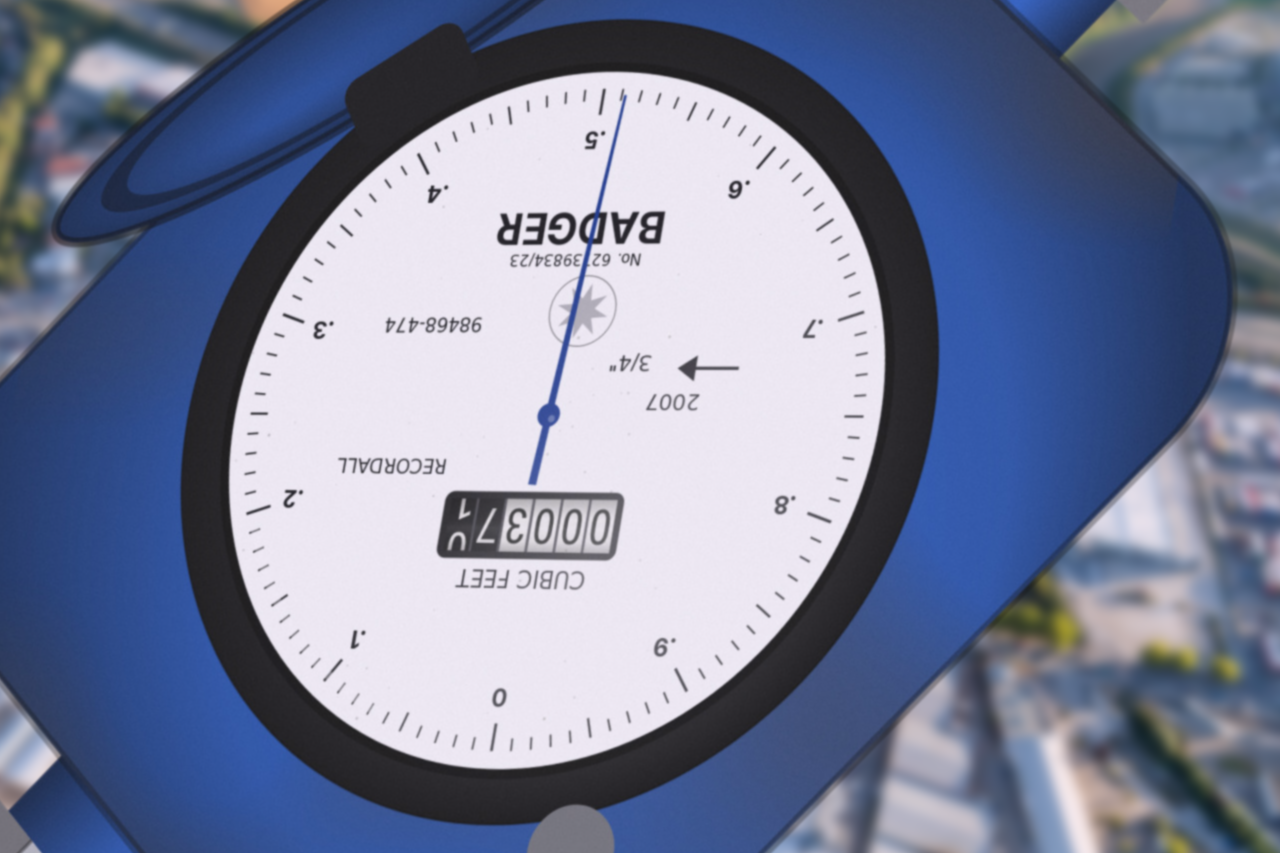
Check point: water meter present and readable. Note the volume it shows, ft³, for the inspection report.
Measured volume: 370.51 ft³
